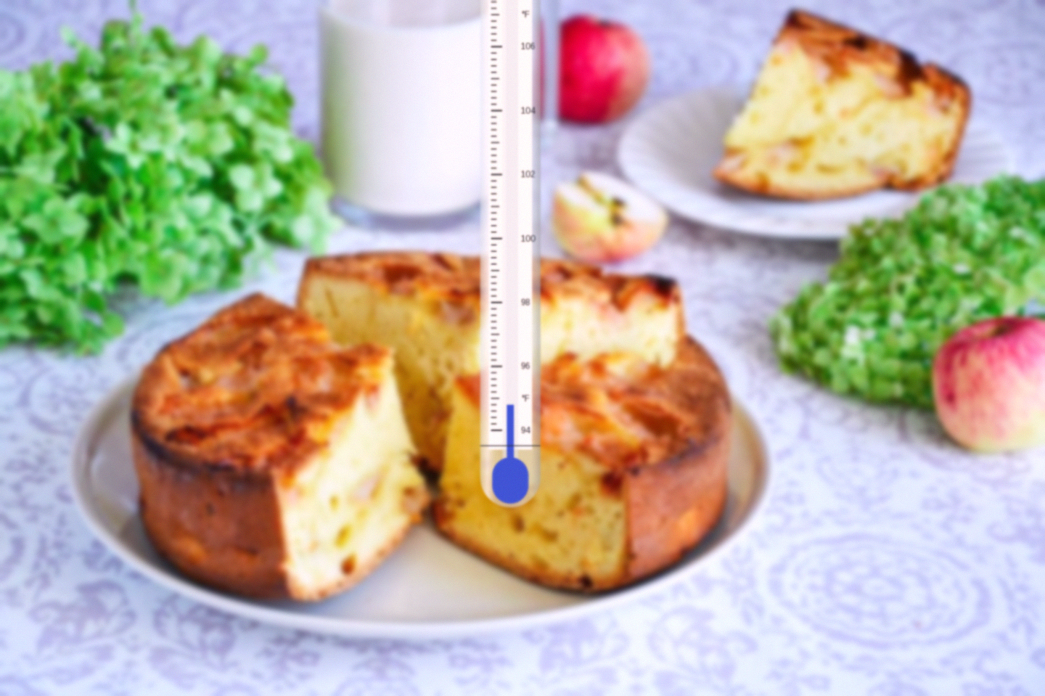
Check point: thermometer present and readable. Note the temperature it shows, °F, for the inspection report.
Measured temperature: 94.8 °F
